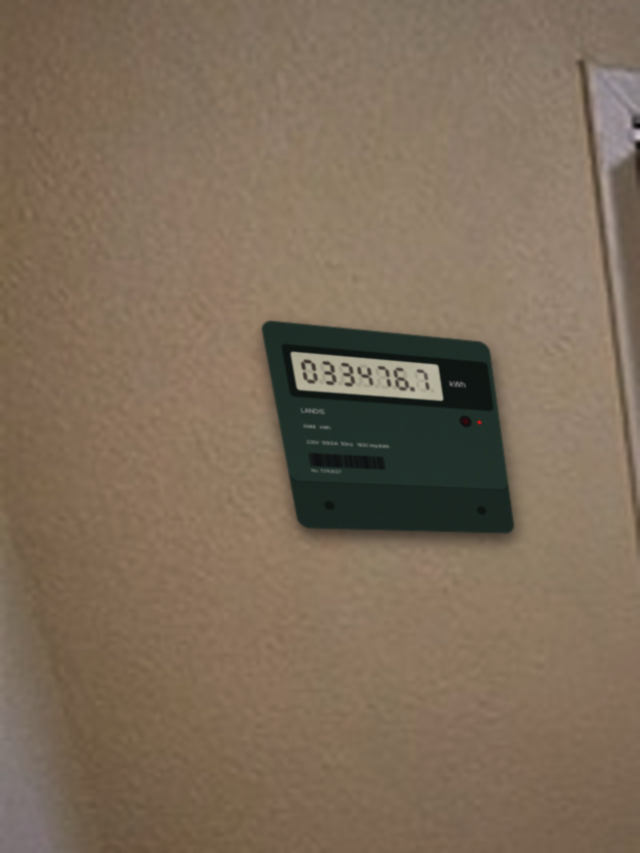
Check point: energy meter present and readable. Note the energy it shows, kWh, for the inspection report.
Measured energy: 33476.7 kWh
